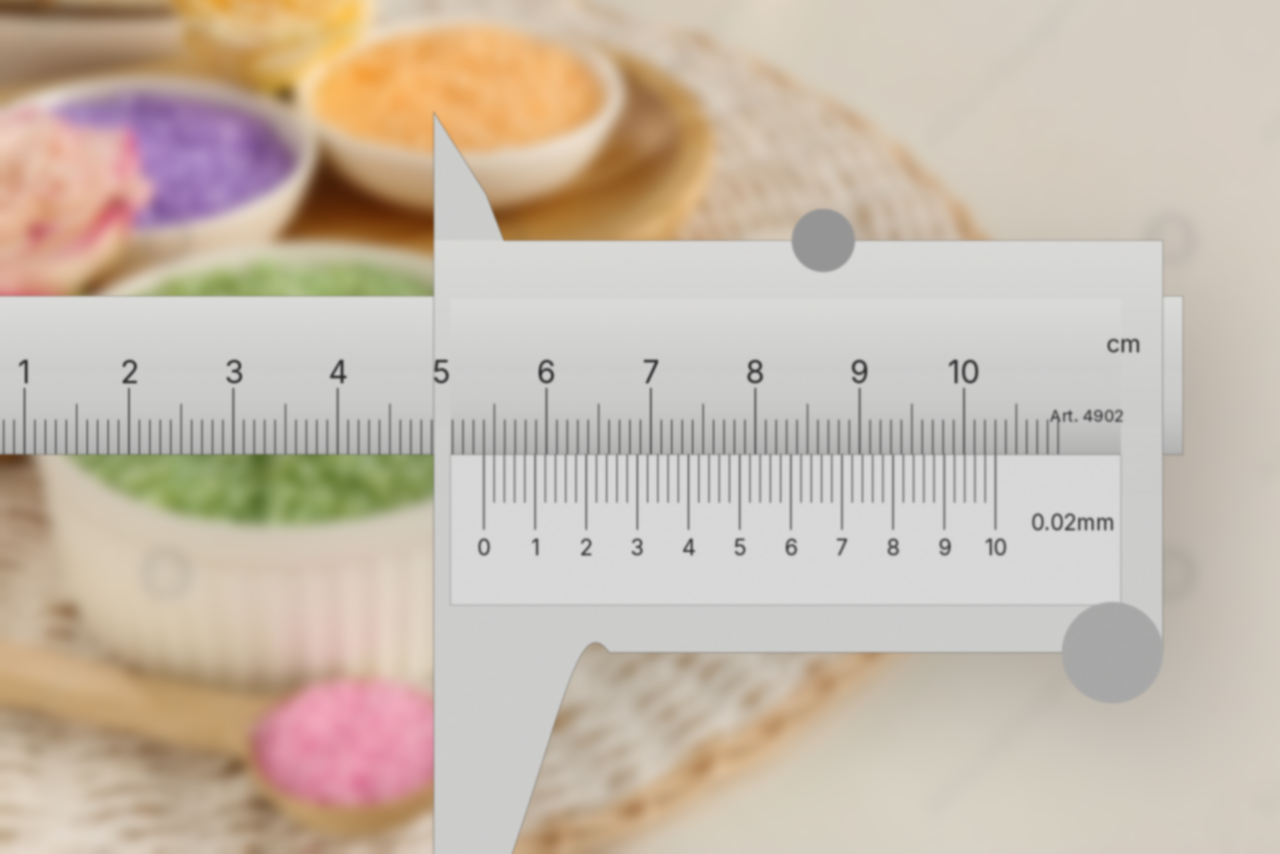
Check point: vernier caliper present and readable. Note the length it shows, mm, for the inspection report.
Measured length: 54.0 mm
